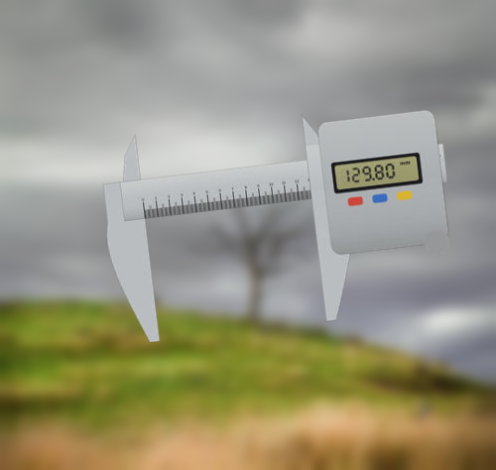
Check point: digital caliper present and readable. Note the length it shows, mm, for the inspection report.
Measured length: 129.80 mm
